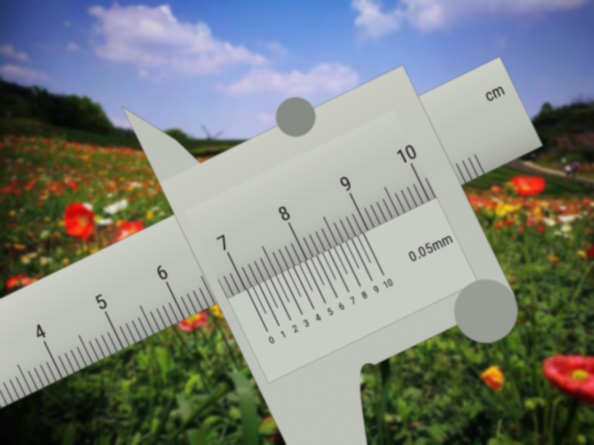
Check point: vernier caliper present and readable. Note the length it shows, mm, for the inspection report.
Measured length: 70.2 mm
